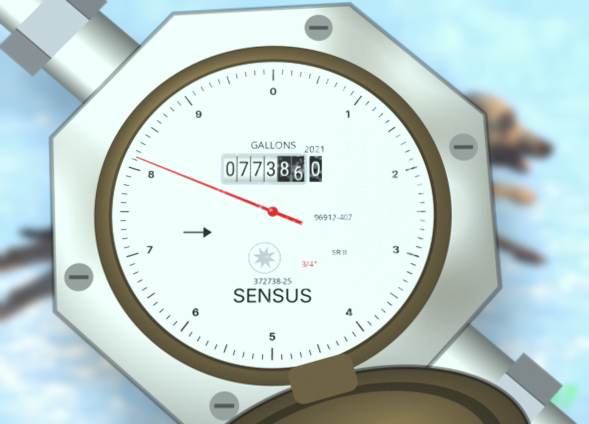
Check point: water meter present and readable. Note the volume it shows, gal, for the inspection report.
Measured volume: 773858.1 gal
